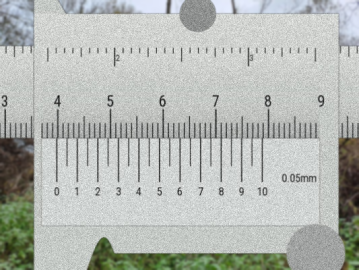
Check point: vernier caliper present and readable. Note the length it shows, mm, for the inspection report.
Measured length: 39.8 mm
